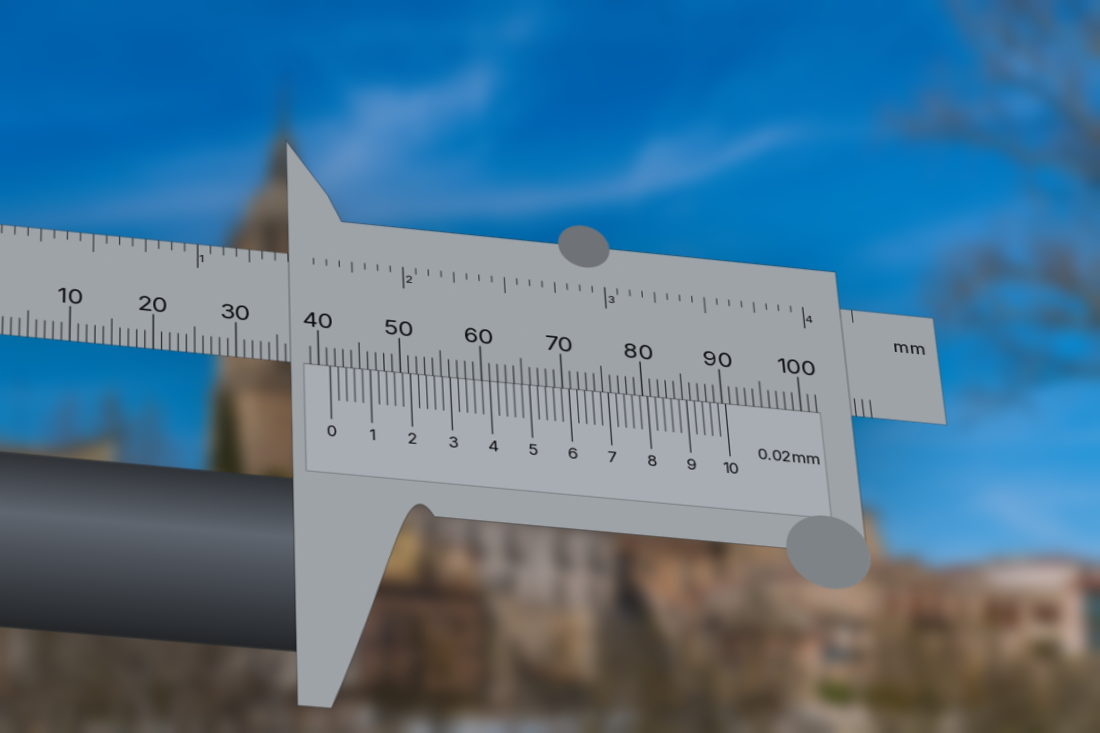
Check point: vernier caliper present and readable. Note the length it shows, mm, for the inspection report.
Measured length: 41.4 mm
